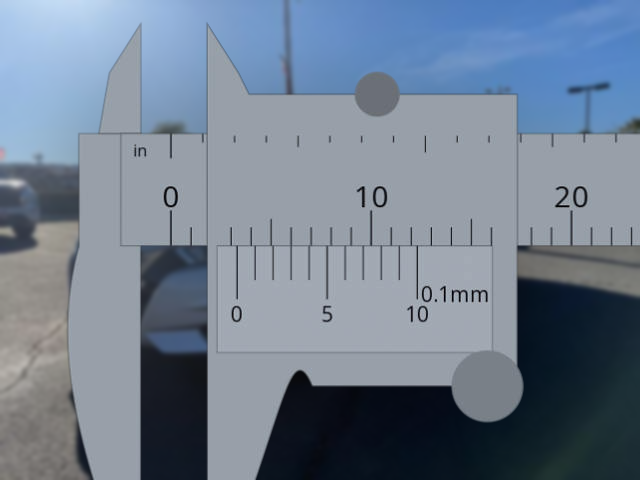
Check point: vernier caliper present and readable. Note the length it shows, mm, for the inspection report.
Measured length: 3.3 mm
